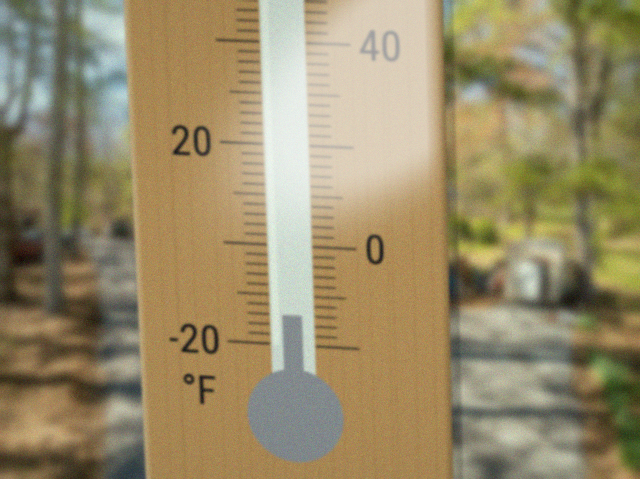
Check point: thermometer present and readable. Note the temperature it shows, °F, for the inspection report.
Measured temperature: -14 °F
